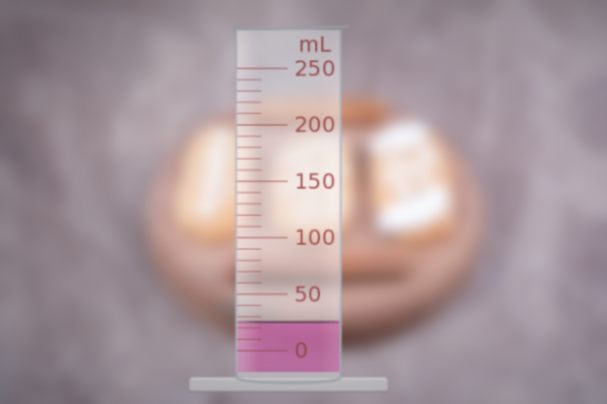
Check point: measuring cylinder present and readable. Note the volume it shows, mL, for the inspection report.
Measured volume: 25 mL
